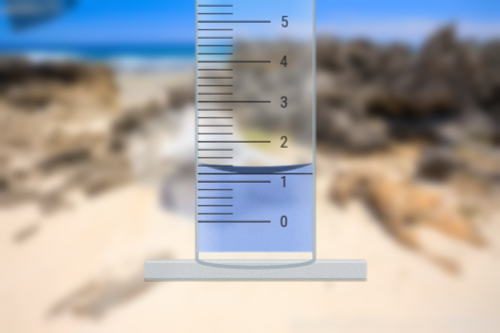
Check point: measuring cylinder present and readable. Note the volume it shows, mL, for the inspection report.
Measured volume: 1.2 mL
